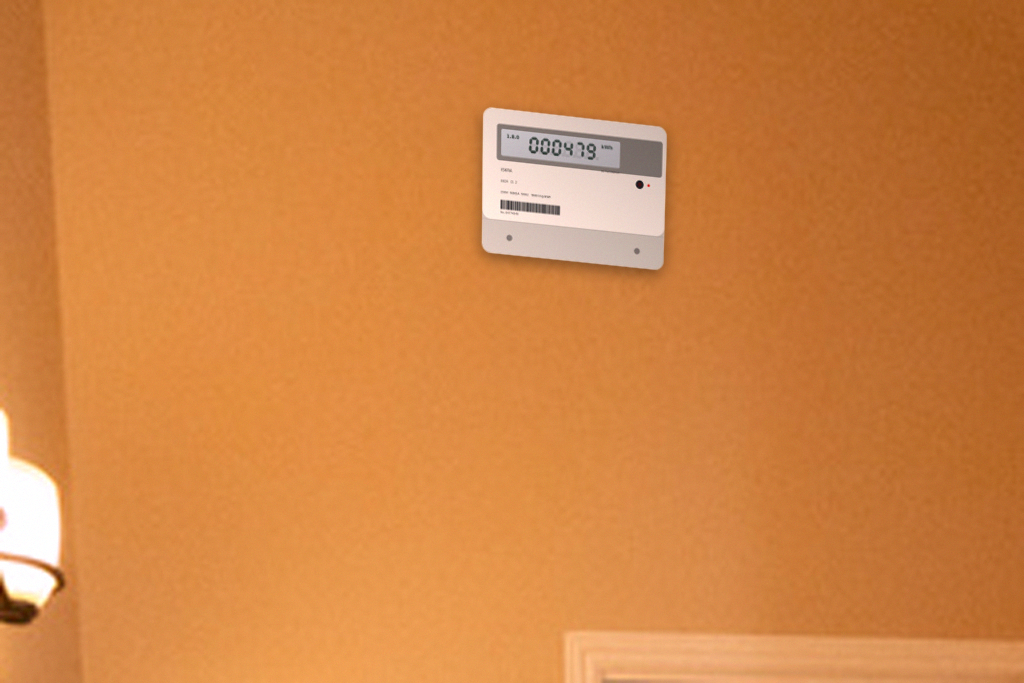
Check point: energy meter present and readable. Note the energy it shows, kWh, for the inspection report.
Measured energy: 479 kWh
